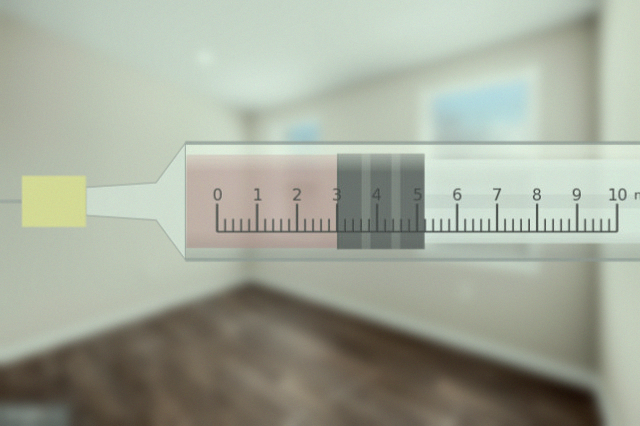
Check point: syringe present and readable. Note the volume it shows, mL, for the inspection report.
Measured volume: 3 mL
